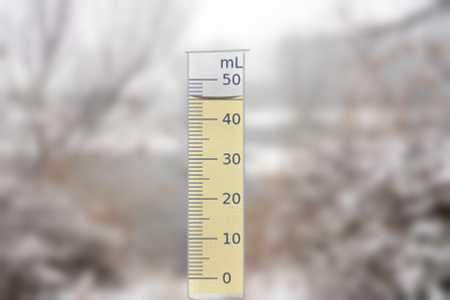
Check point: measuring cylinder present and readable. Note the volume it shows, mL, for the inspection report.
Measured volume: 45 mL
